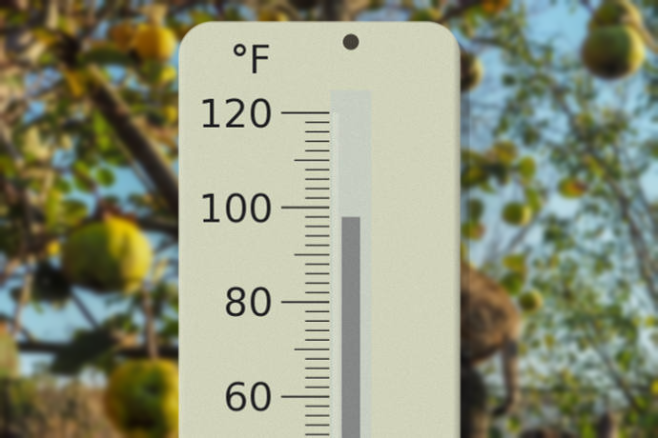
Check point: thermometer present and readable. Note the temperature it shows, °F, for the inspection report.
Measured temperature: 98 °F
